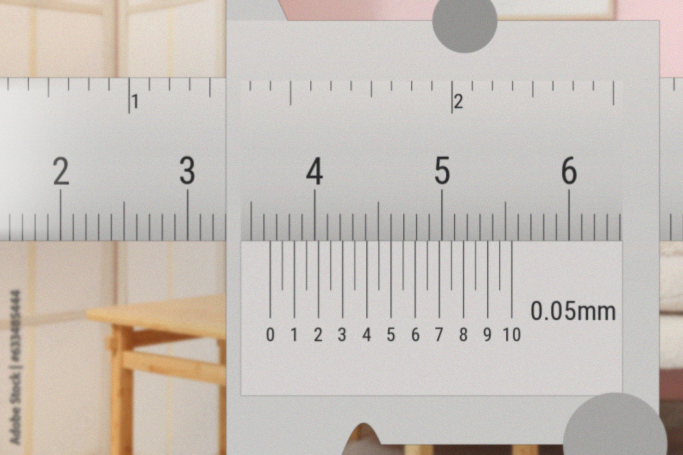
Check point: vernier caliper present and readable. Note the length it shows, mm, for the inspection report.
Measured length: 36.5 mm
